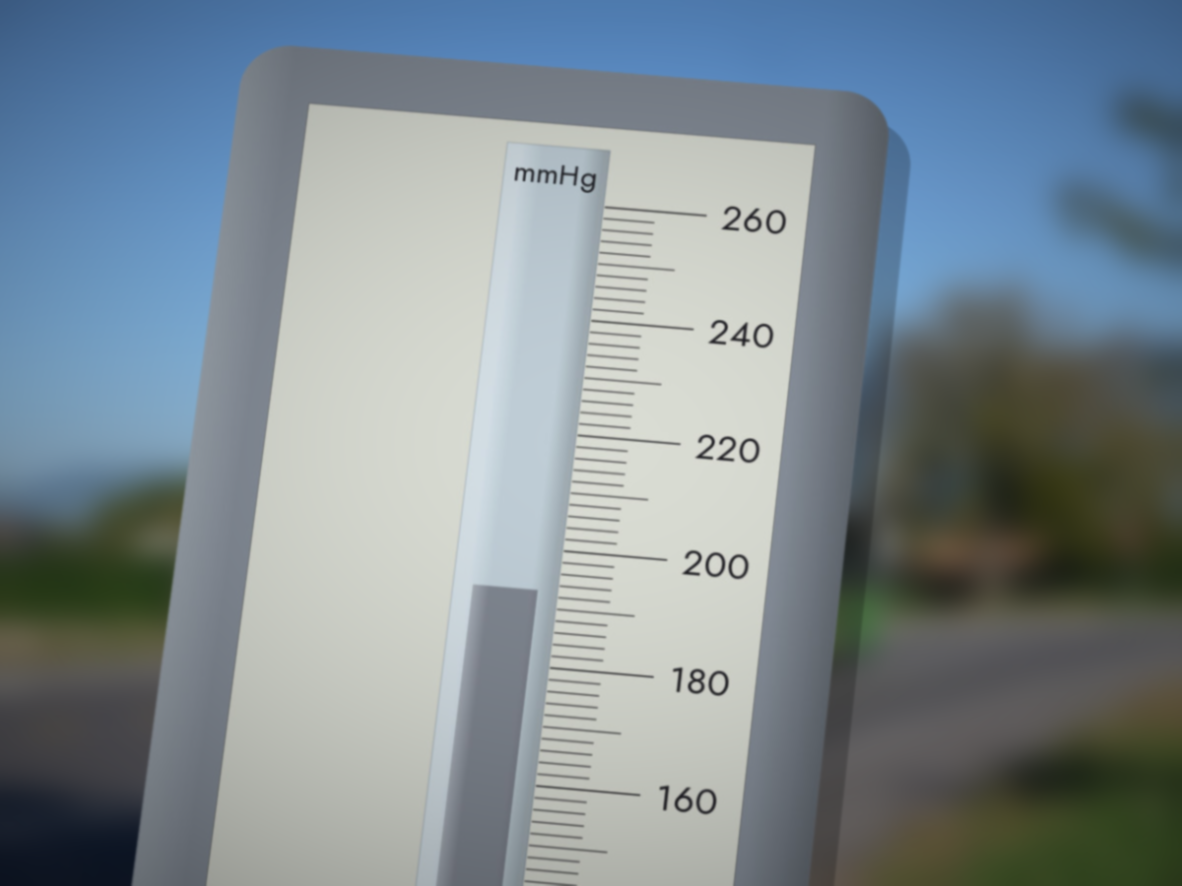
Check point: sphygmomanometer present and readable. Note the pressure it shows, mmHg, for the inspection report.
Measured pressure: 193 mmHg
